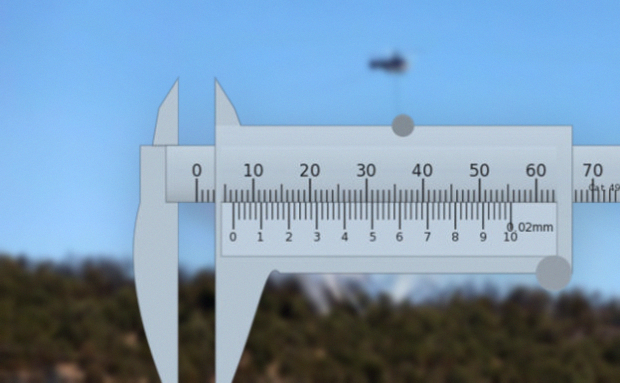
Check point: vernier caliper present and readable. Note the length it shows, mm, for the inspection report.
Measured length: 6.5 mm
